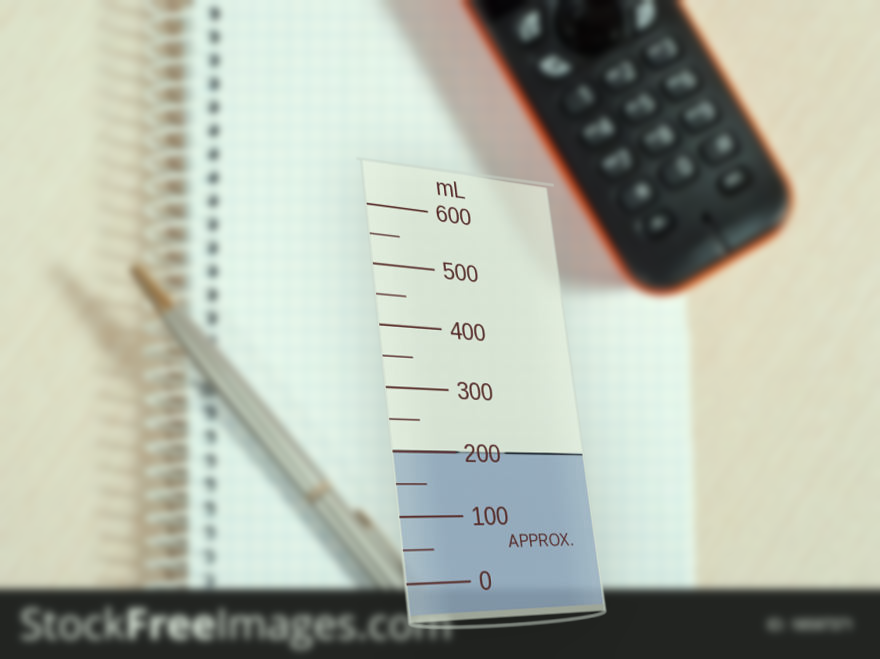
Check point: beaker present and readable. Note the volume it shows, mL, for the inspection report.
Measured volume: 200 mL
